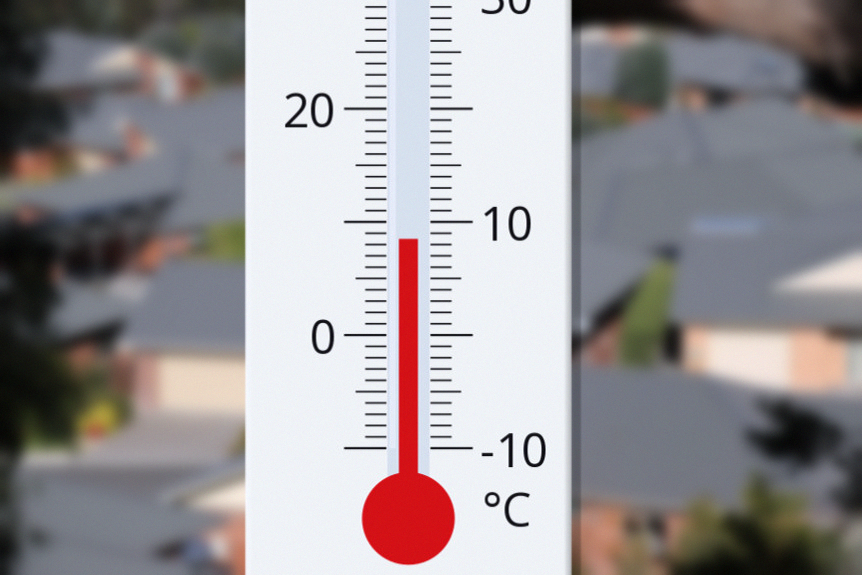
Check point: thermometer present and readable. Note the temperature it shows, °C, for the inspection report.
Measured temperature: 8.5 °C
